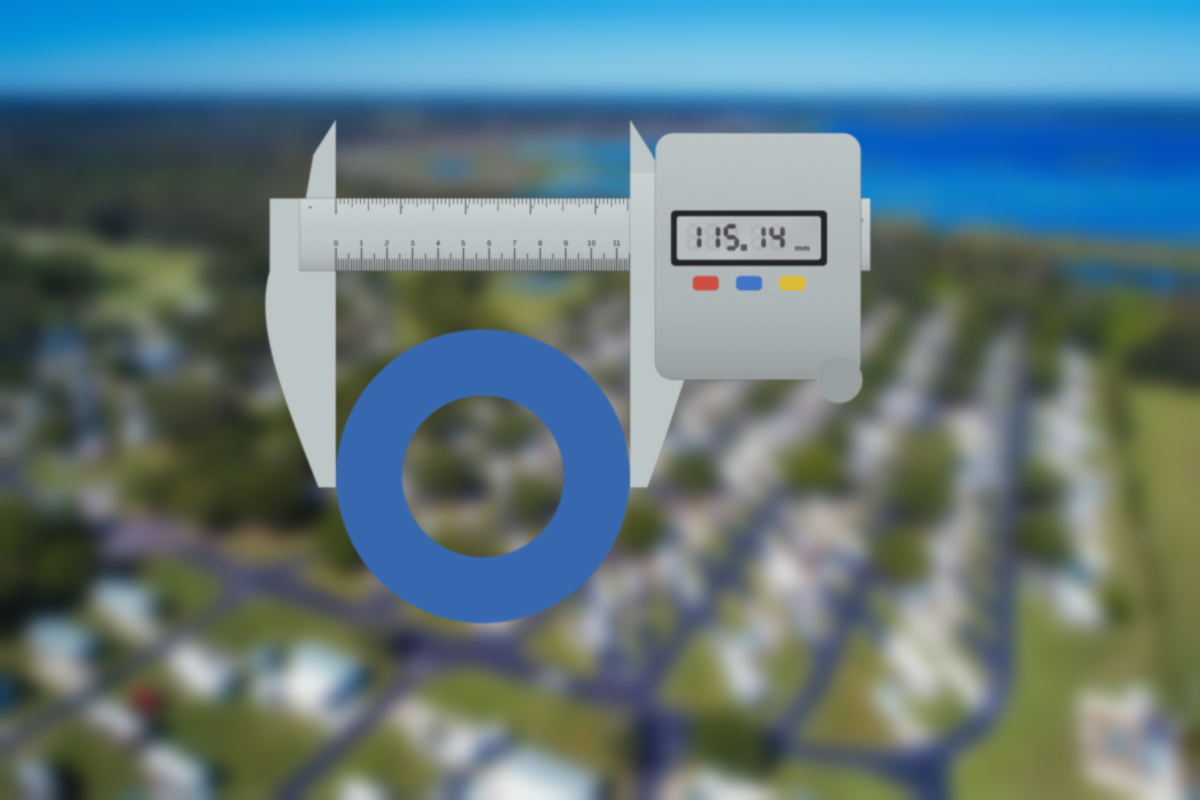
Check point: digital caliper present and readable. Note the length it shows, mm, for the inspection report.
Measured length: 115.14 mm
